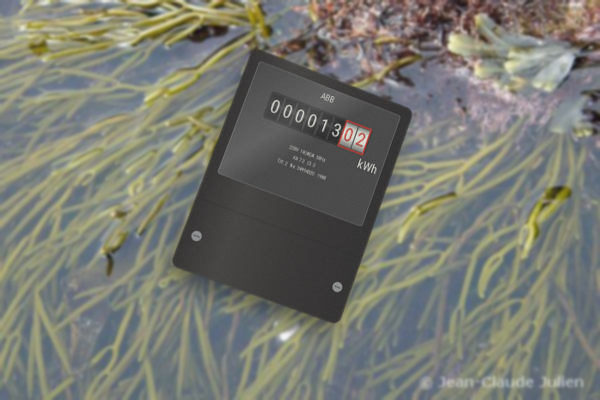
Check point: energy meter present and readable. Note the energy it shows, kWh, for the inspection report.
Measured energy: 13.02 kWh
